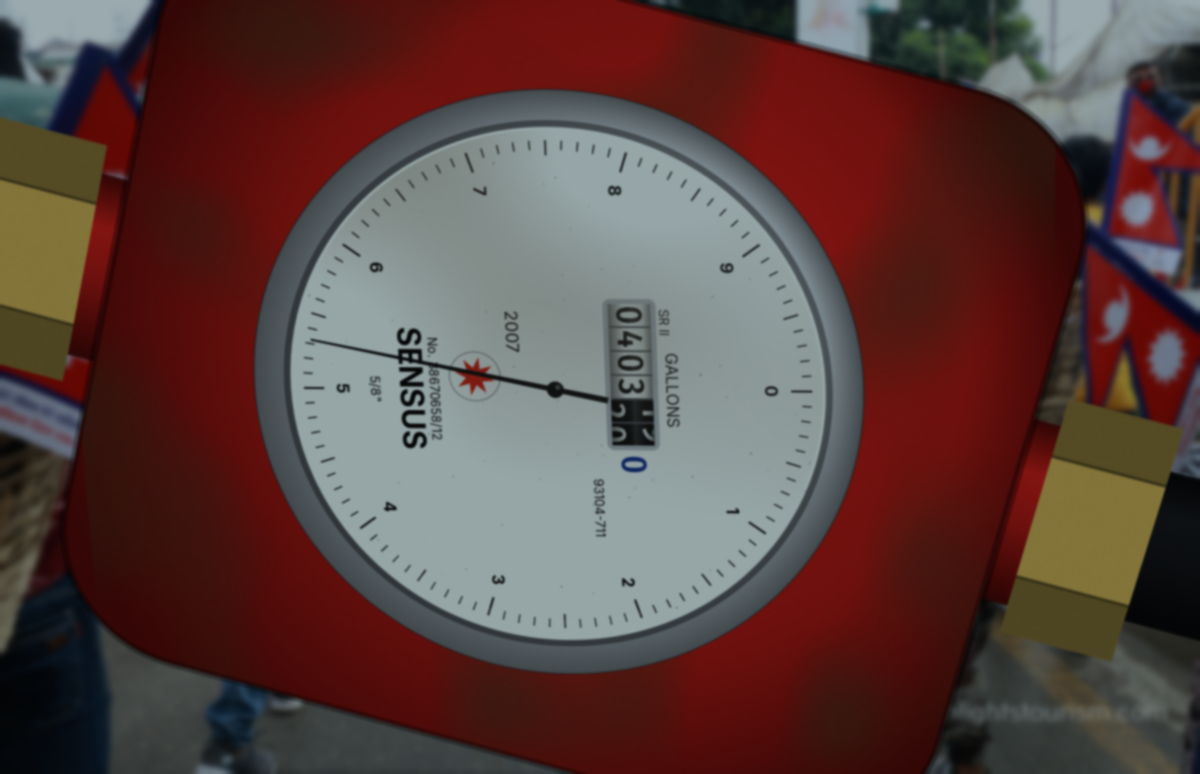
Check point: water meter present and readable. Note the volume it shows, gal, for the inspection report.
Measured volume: 403195.3 gal
